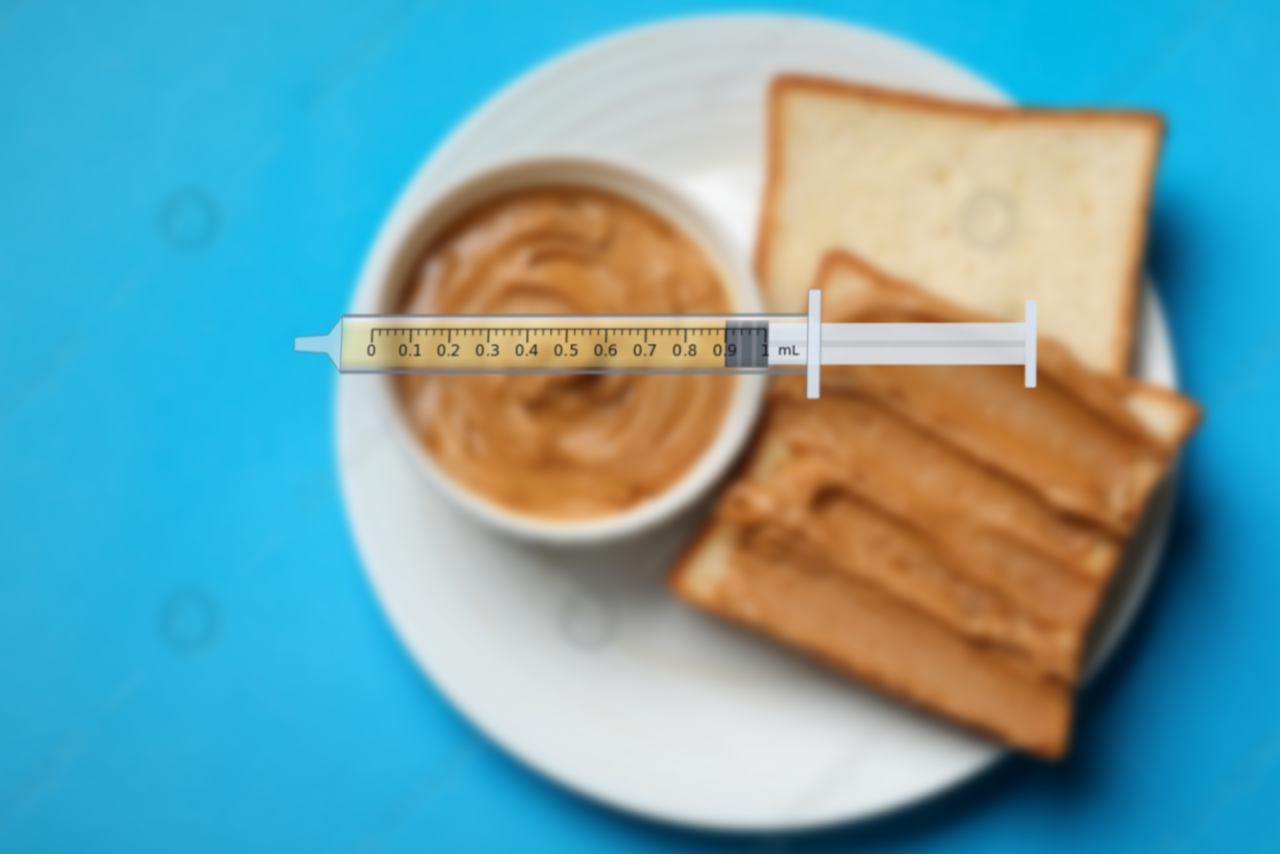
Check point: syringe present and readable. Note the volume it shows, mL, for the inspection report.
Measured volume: 0.9 mL
